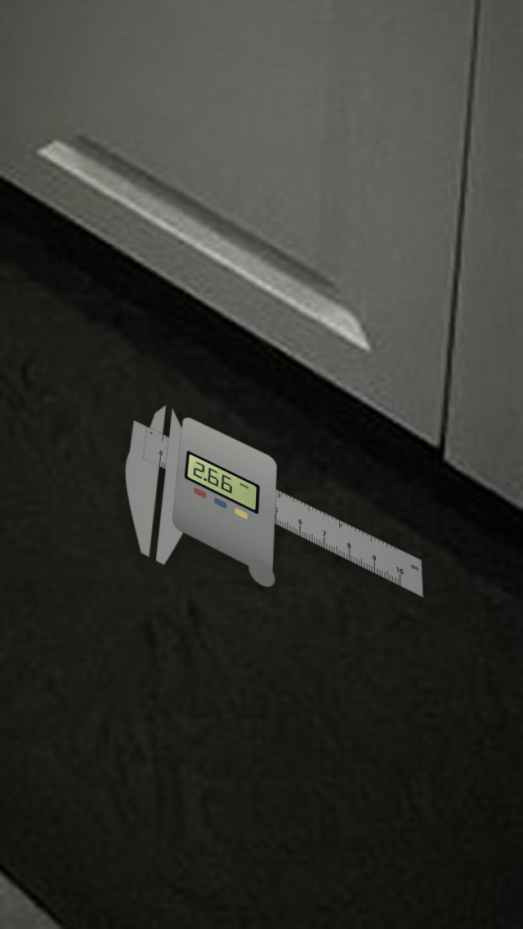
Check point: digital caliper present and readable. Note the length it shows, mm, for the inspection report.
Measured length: 2.66 mm
